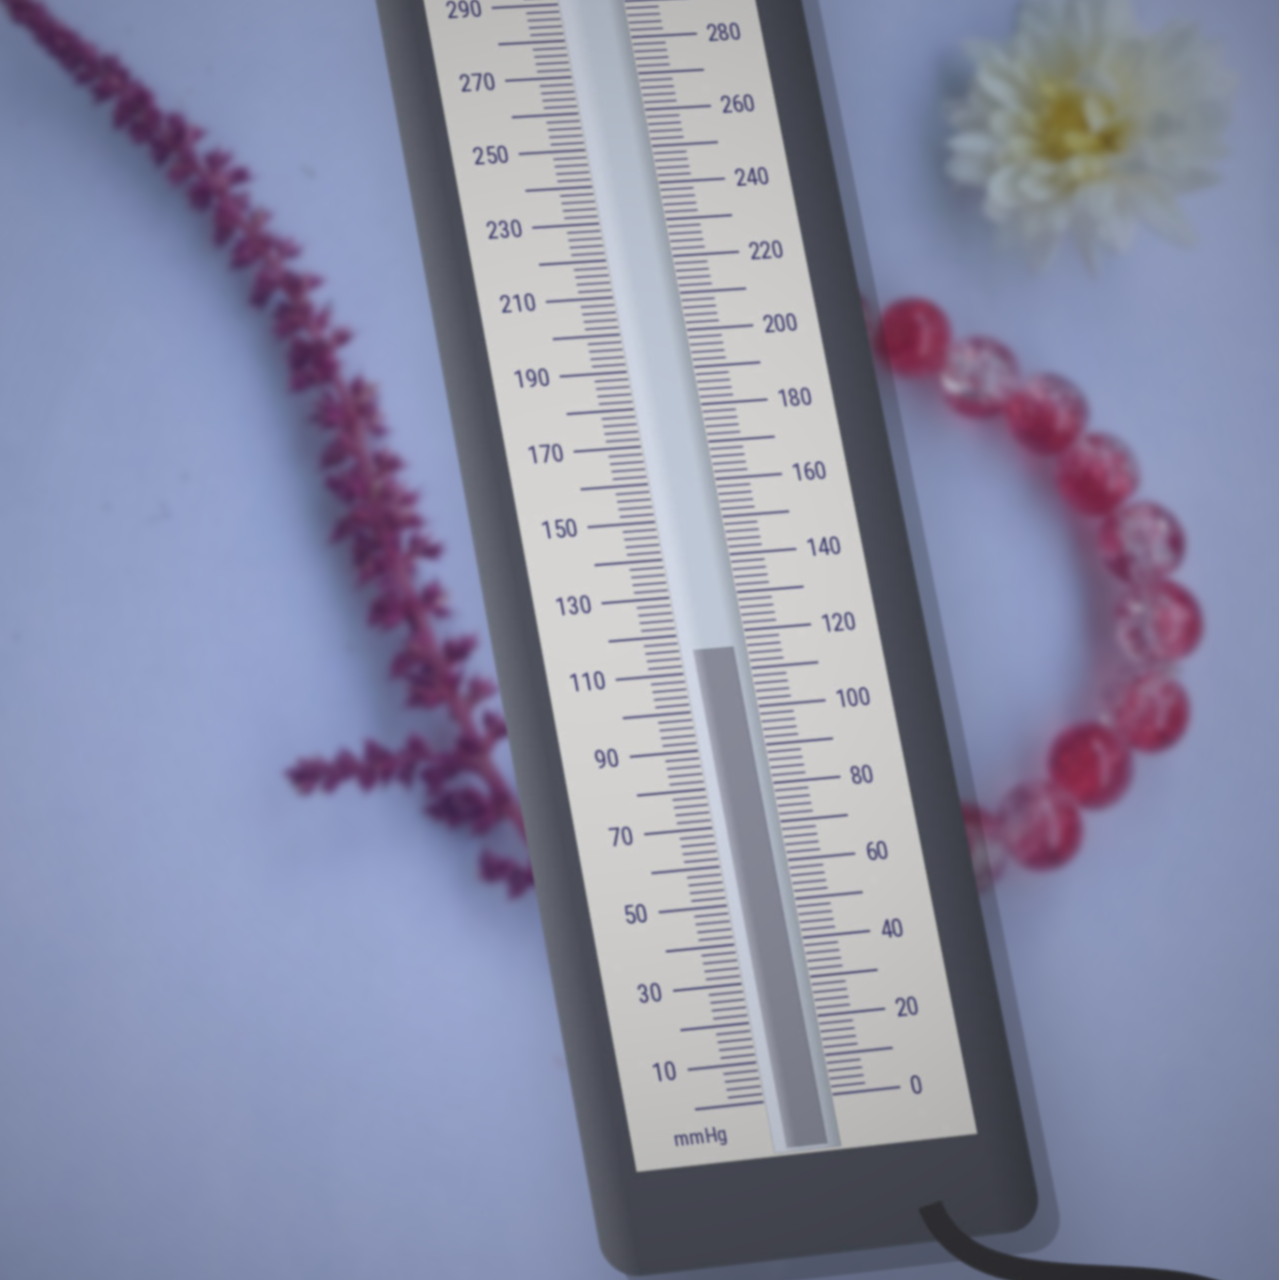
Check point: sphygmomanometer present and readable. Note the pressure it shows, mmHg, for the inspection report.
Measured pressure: 116 mmHg
